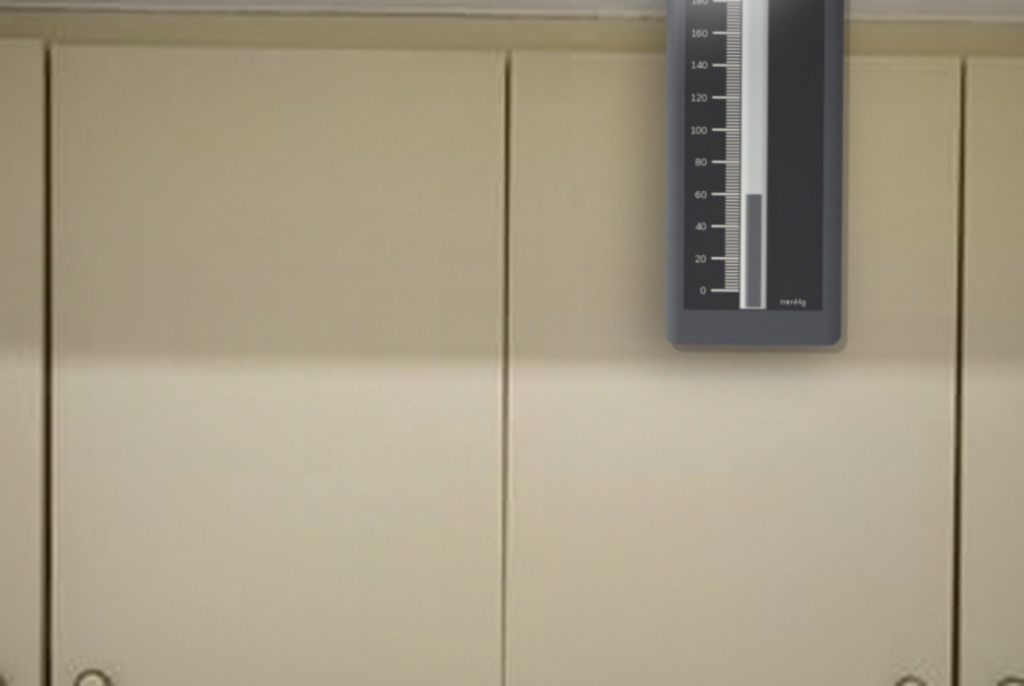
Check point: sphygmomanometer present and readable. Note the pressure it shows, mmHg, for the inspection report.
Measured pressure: 60 mmHg
